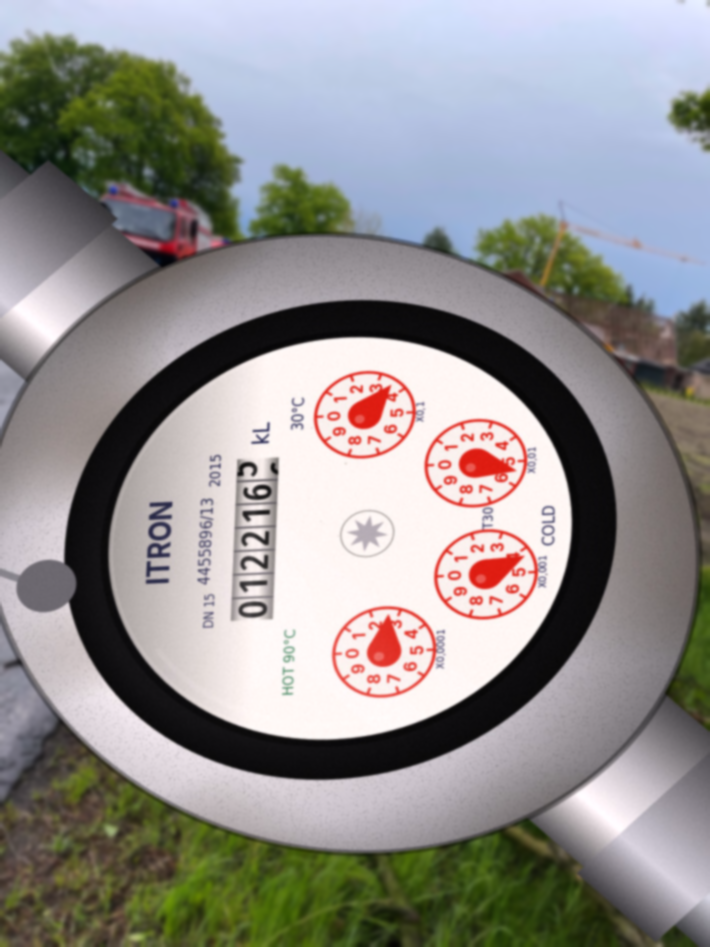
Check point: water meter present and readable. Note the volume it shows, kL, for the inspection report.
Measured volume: 122165.3542 kL
